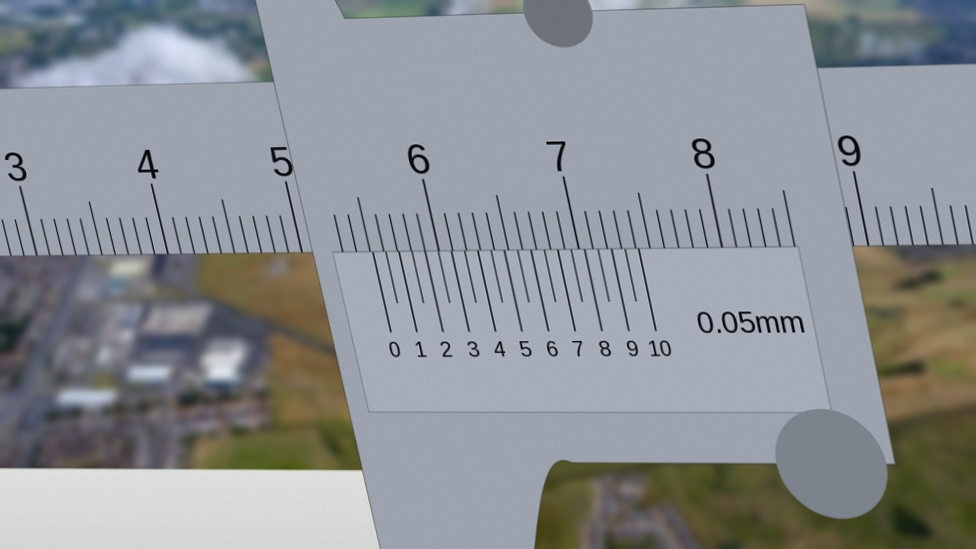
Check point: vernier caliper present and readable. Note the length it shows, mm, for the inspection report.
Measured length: 55.2 mm
